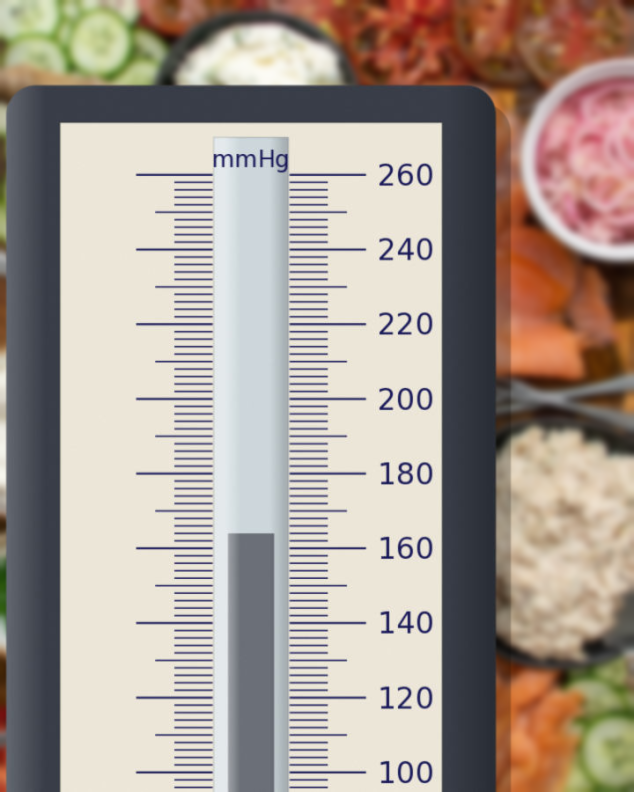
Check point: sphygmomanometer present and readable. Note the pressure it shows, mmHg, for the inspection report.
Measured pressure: 164 mmHg
